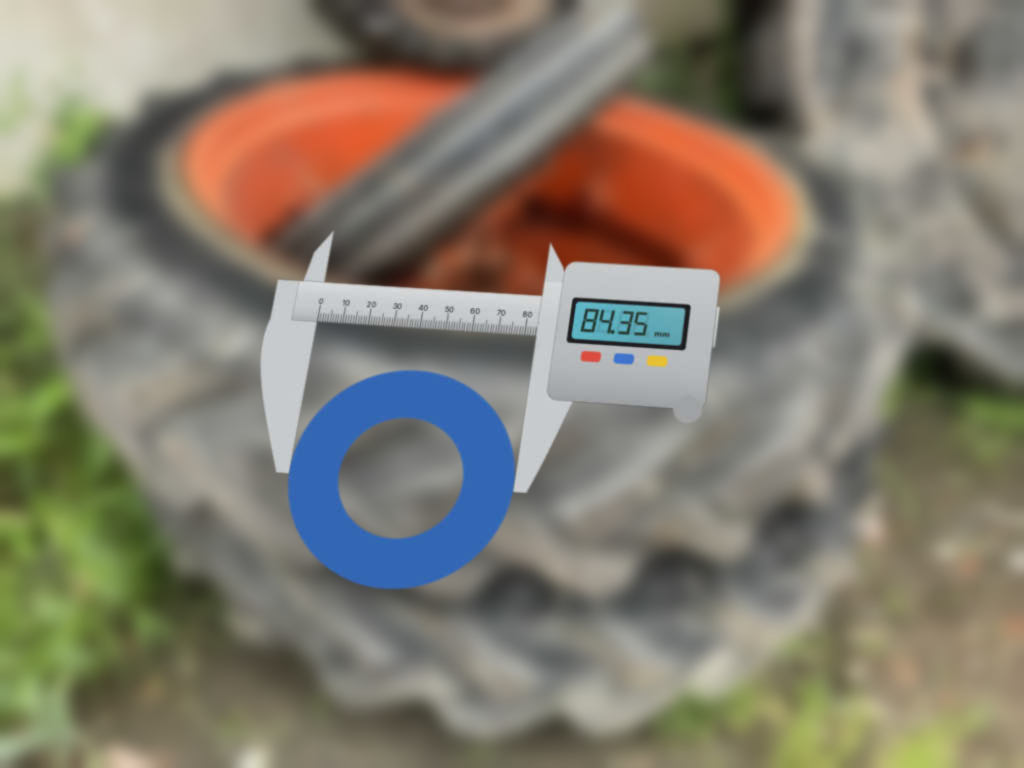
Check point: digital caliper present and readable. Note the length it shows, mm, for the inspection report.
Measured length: 84.35 mm
